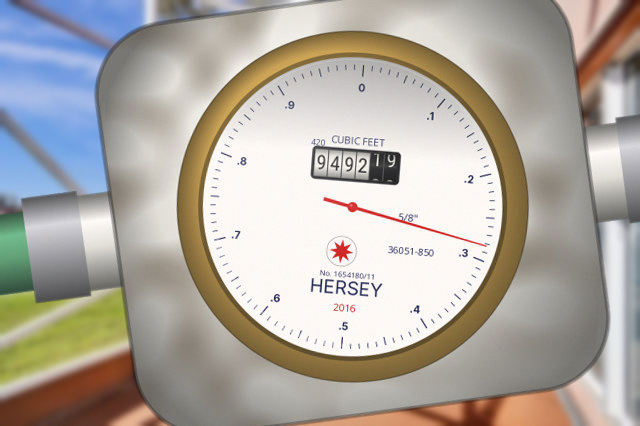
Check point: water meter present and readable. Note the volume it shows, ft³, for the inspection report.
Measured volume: 949219.28 ft³
